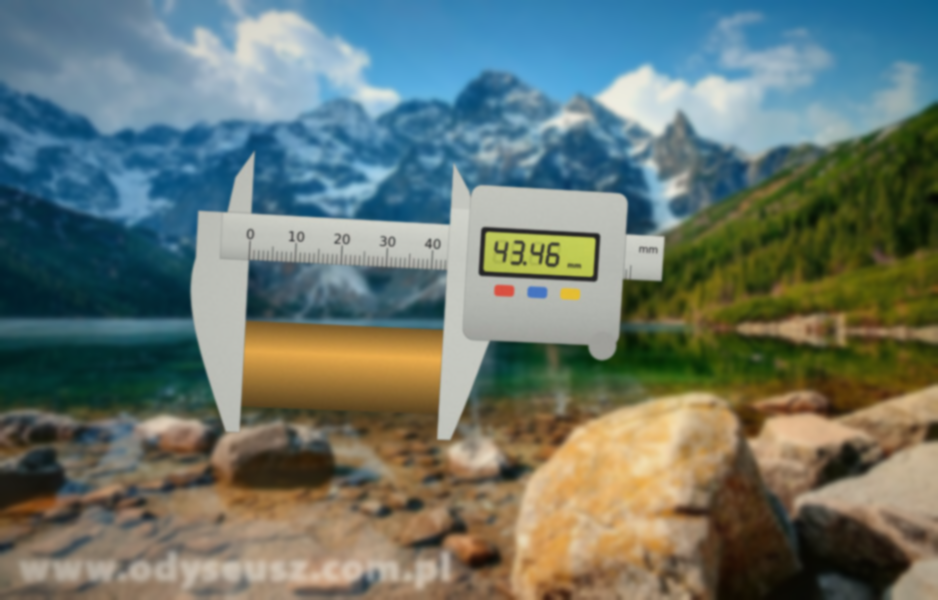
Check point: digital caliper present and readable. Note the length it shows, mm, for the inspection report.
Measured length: 43.46 mm
